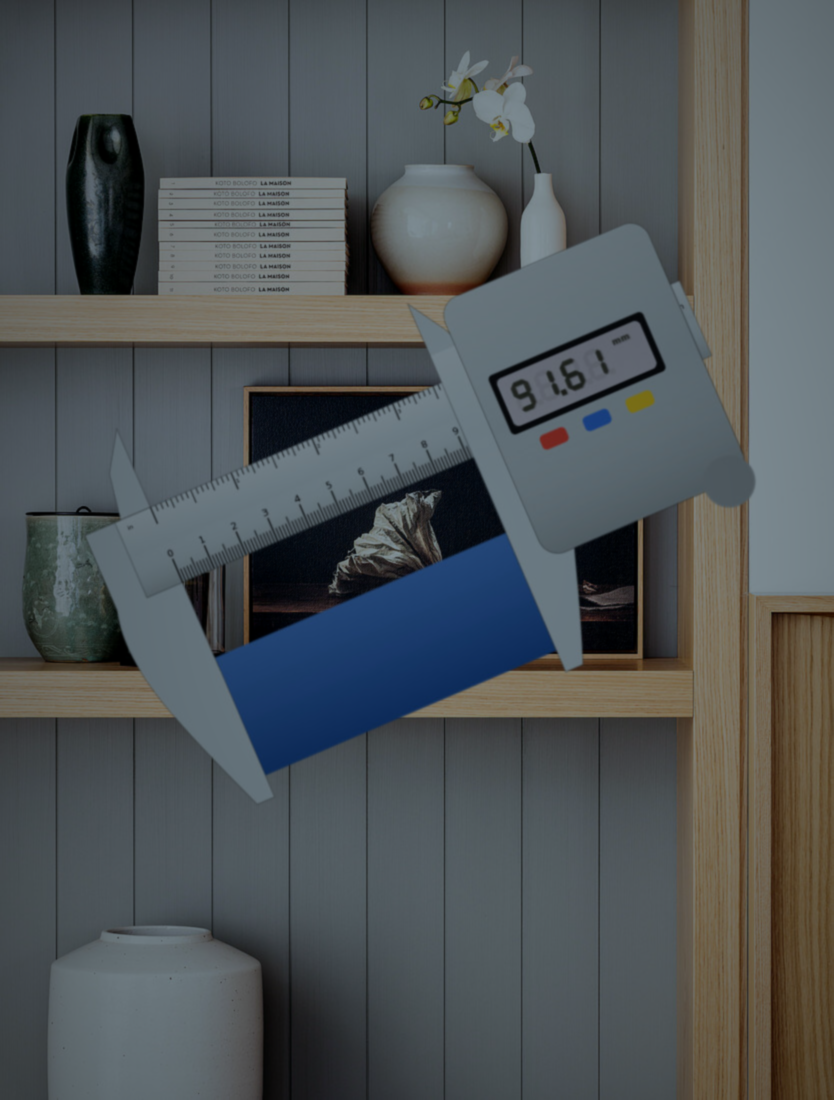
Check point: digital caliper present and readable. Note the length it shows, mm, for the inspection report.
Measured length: 91.61 mm
